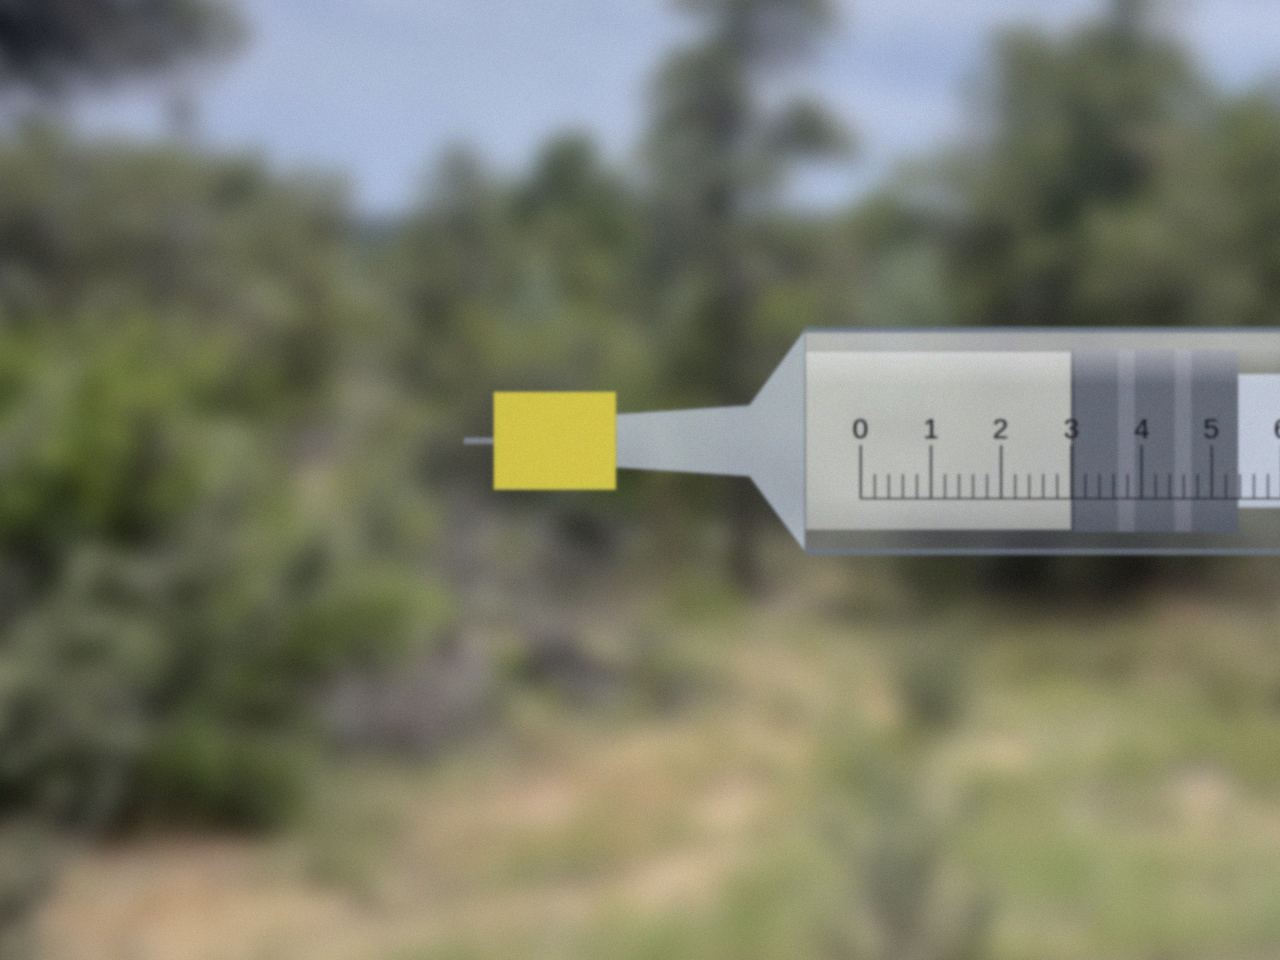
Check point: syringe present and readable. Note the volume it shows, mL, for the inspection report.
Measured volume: 3 mL
